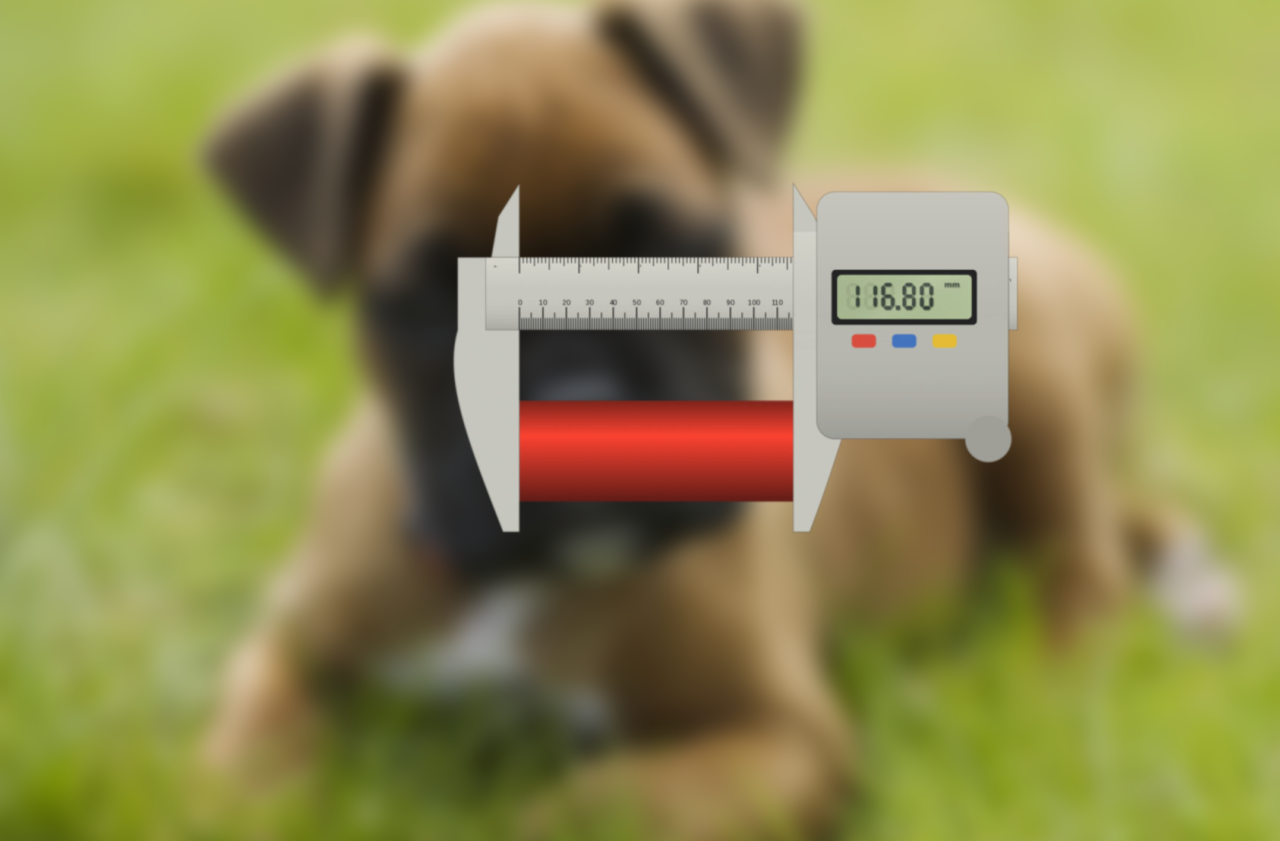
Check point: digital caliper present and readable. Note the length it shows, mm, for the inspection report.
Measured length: 116.80 mm
